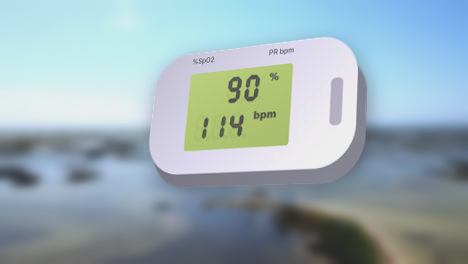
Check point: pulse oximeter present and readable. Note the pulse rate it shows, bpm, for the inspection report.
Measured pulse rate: 114 bpm
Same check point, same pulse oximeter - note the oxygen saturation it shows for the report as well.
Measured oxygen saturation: 90 %
